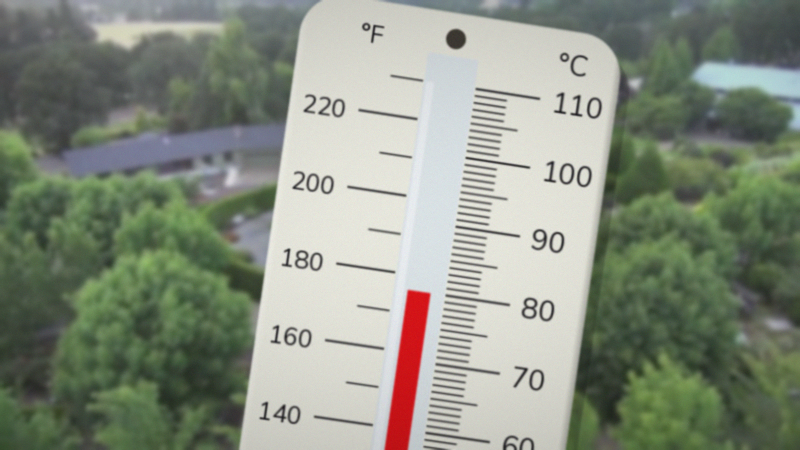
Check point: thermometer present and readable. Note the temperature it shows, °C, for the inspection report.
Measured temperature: 80 °C
